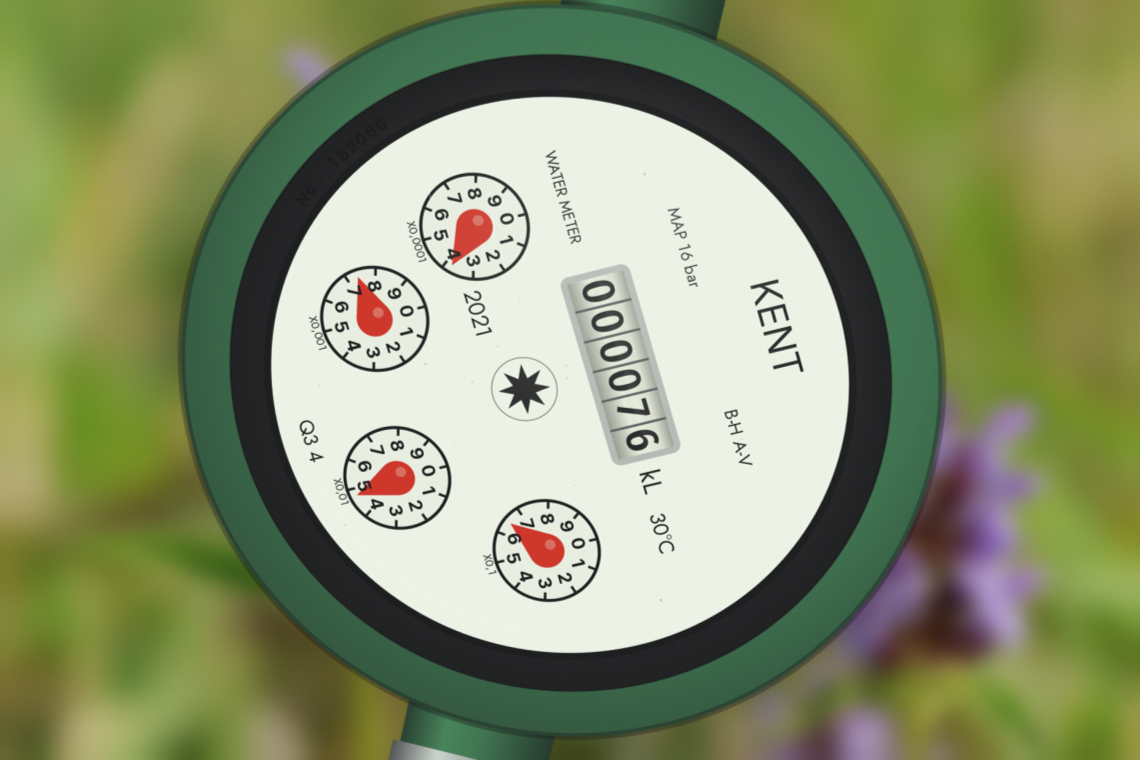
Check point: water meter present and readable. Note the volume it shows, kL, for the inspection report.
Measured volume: 76.6473 kL
